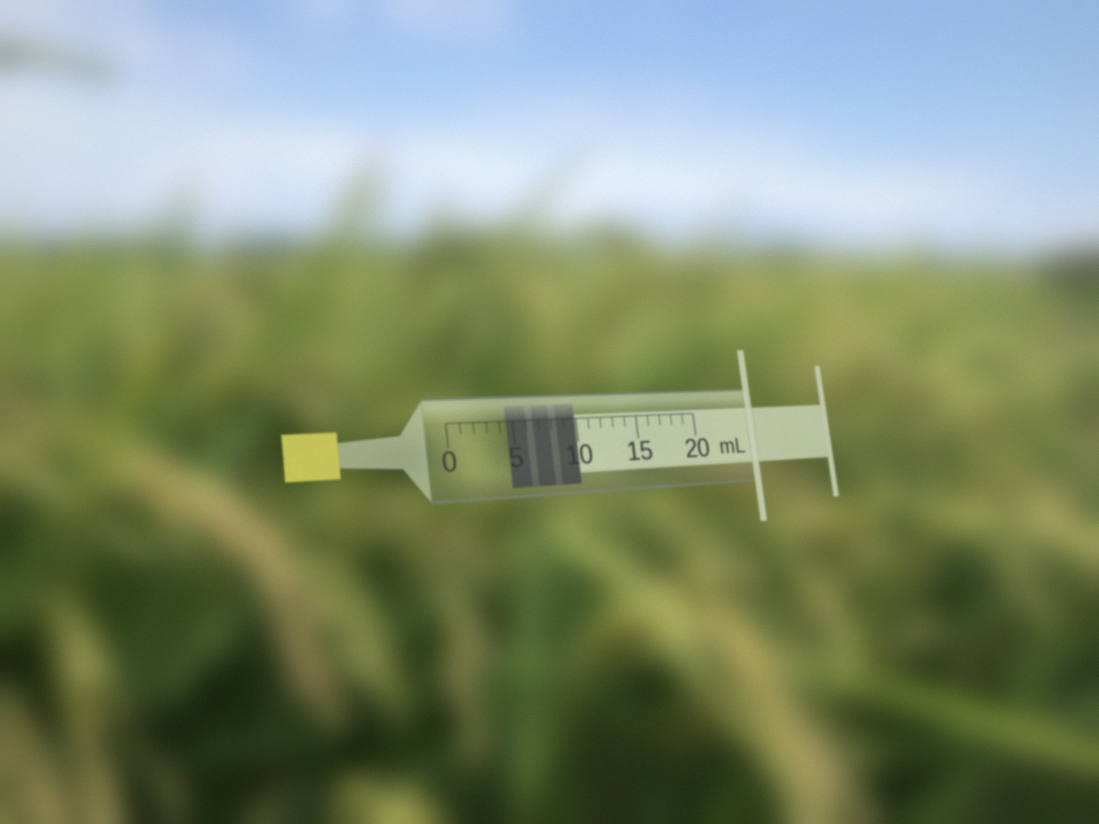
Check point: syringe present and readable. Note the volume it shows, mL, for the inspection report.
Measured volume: 4.5 mL
